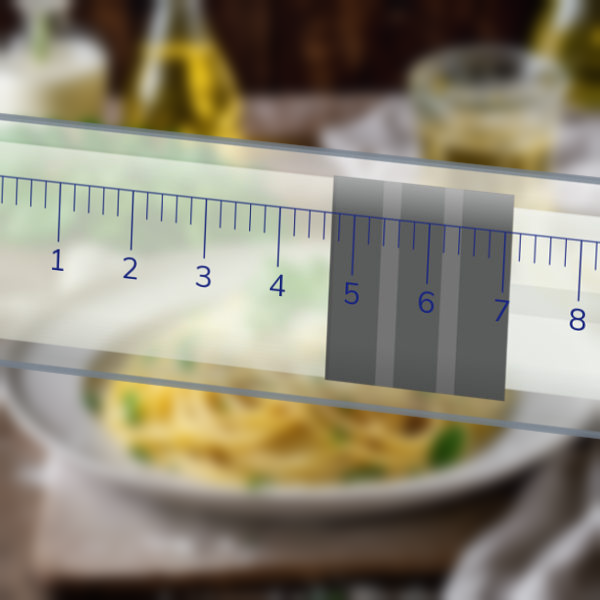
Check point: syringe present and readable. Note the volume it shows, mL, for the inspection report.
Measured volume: 4.7 mL
